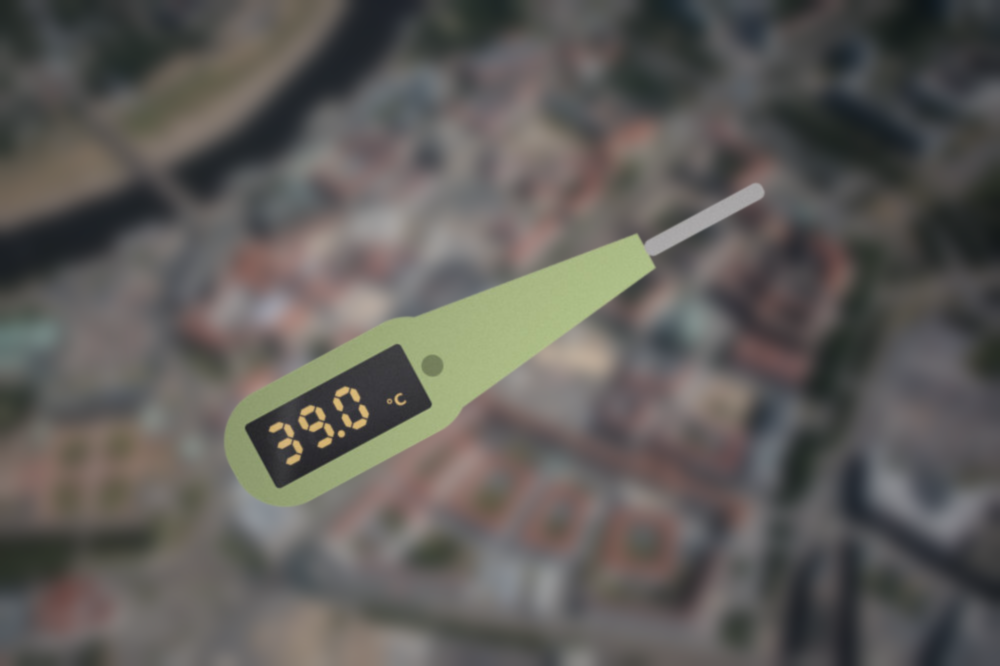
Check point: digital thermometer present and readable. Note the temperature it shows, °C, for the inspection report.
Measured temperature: 39.0 °C
